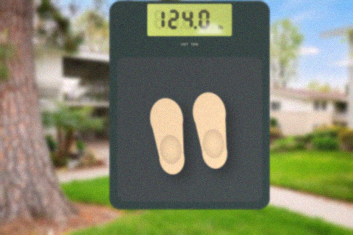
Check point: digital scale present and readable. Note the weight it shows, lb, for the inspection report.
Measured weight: 124.0 lb
